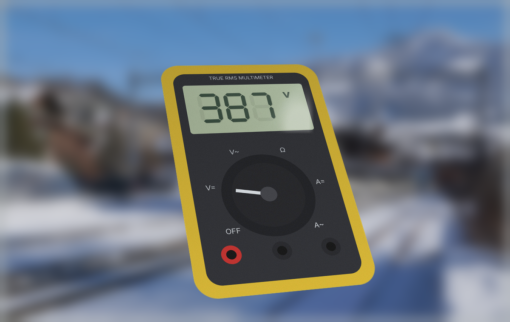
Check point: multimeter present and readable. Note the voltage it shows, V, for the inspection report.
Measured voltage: 387 V
